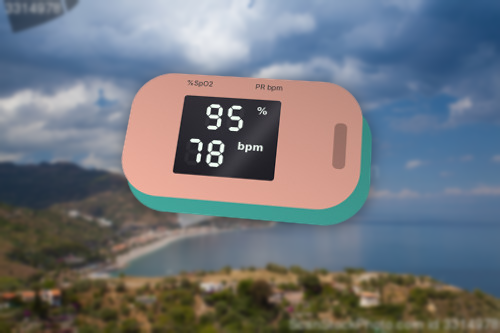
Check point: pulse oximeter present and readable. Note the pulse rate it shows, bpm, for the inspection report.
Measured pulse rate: 78 bpm
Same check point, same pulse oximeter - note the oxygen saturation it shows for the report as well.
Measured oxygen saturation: 95 %
